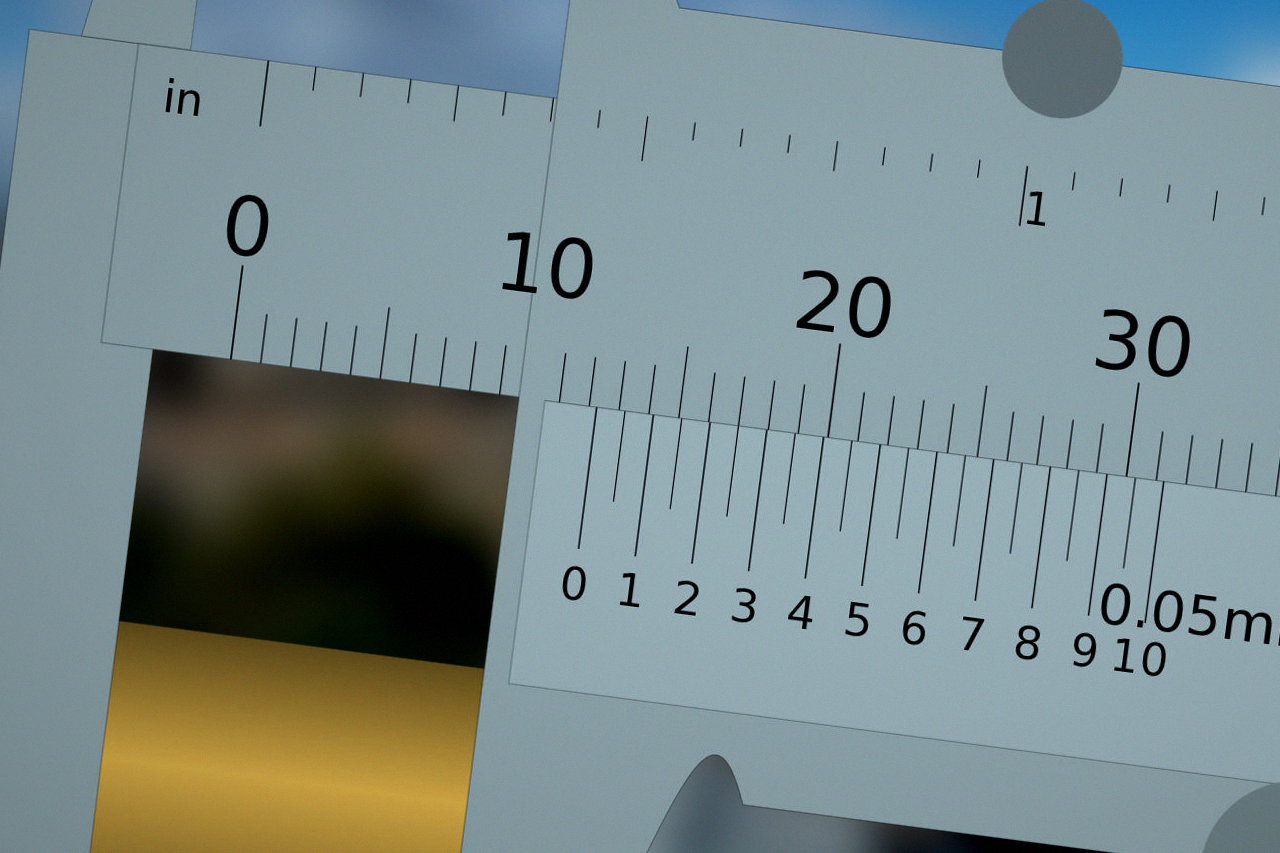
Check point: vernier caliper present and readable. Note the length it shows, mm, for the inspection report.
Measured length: 12.25 mm
